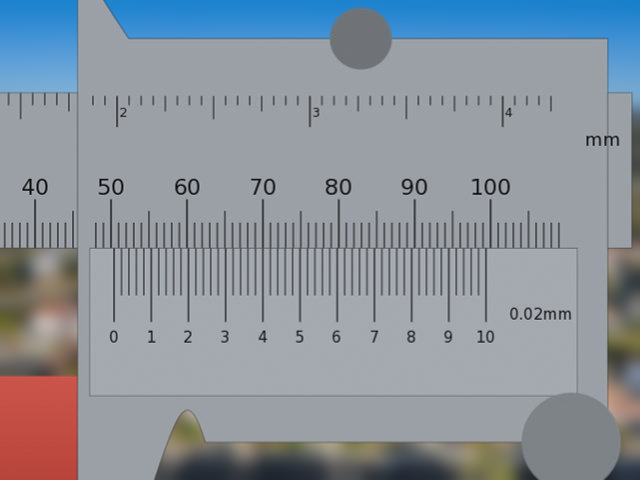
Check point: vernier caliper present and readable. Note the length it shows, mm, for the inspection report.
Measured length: 50.4 mm
